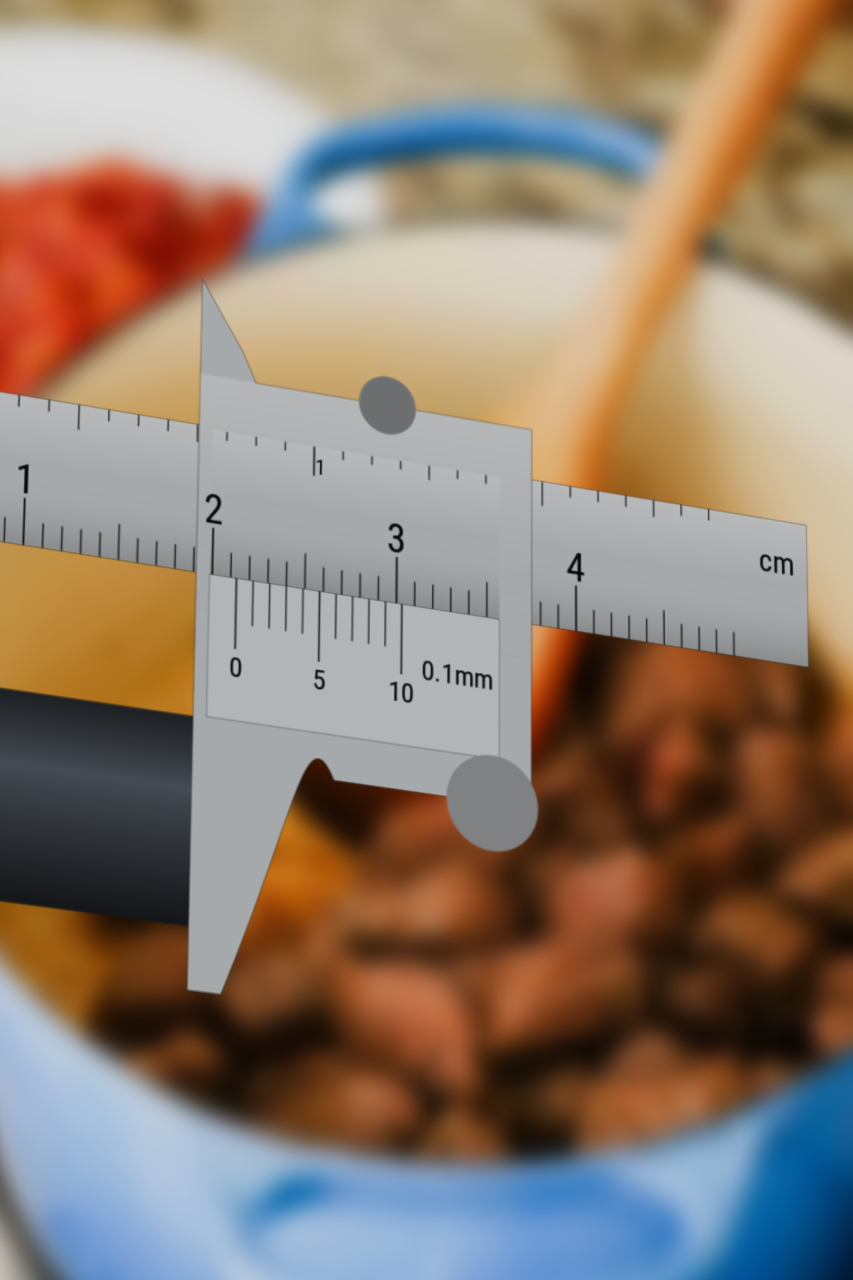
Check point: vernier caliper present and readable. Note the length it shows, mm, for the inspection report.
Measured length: 21.3 mm
